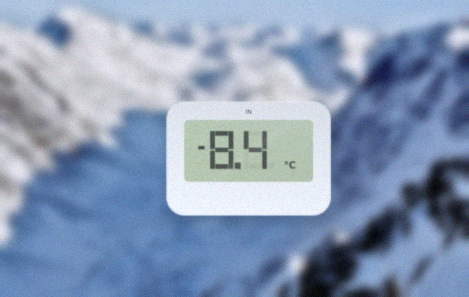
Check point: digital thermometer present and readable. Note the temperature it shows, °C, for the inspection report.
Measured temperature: -8.4 °C
